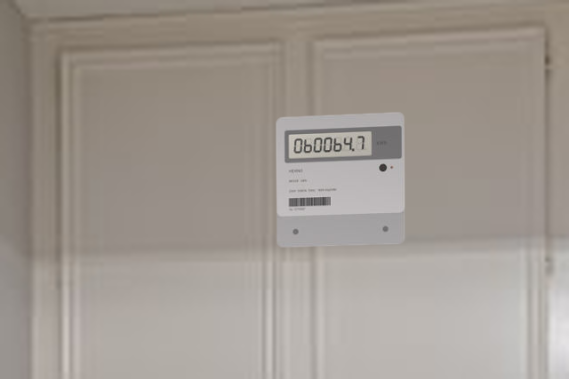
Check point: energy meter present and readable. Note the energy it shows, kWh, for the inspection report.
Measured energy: 60064.7 kWh
